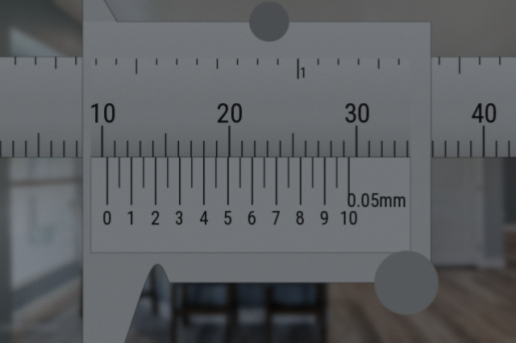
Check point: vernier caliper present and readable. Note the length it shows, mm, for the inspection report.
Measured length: 10.4 mm
